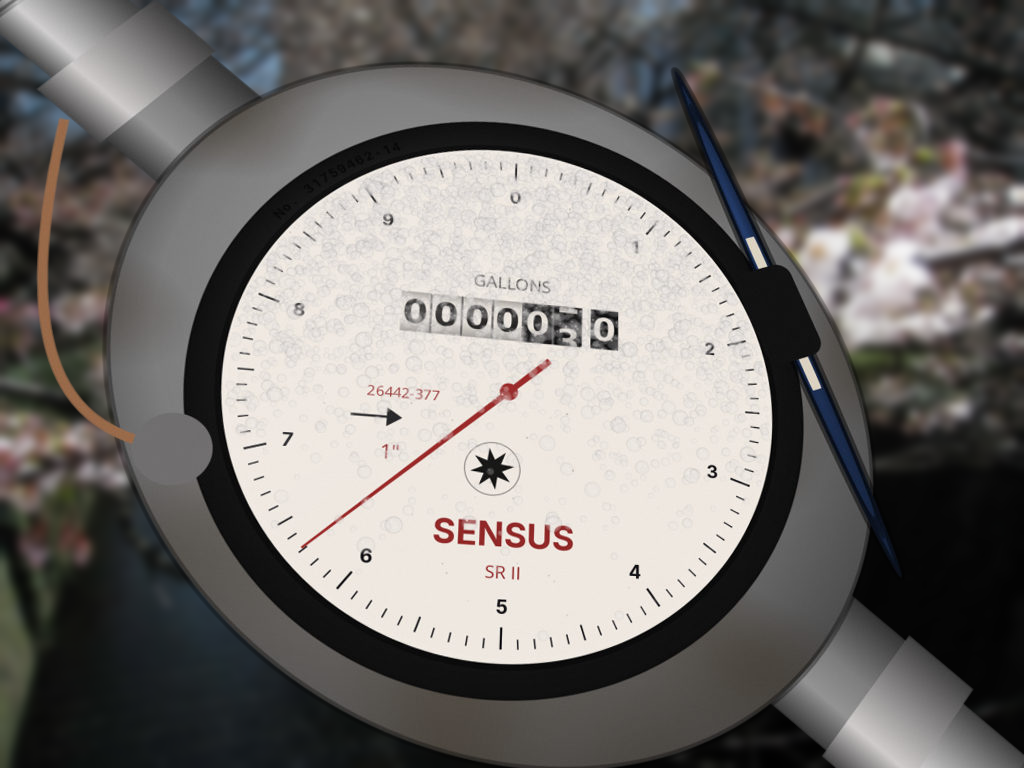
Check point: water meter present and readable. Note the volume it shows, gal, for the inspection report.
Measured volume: 26.3 gal
